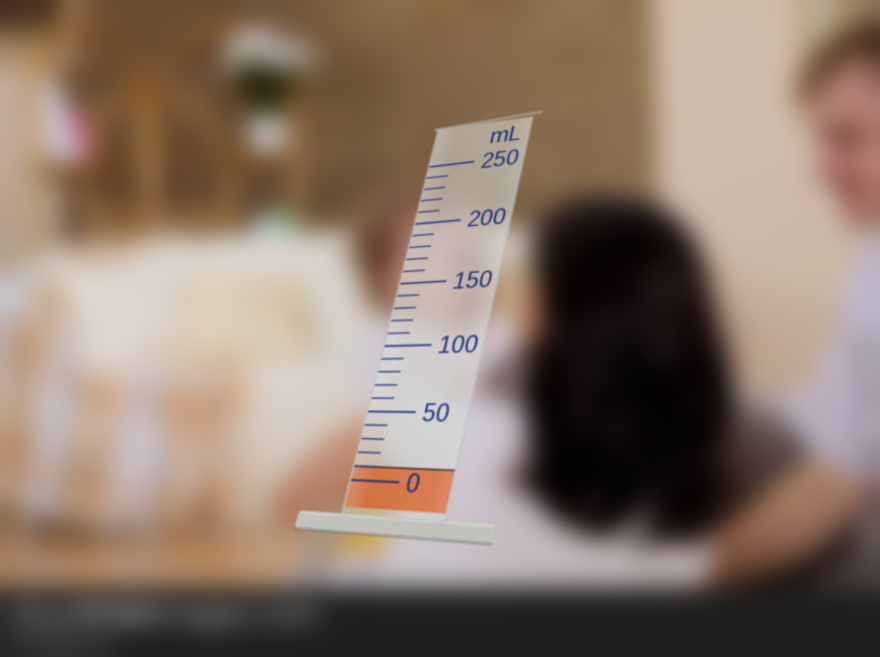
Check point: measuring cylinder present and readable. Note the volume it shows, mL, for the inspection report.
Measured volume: 10 mL
